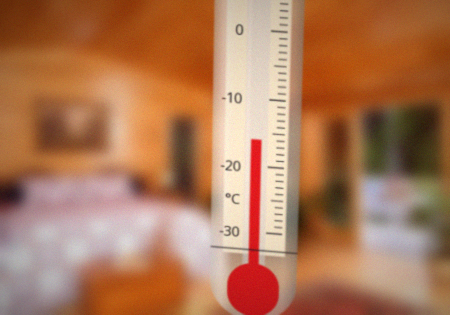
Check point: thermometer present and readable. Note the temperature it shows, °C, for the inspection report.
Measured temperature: -16 °C
